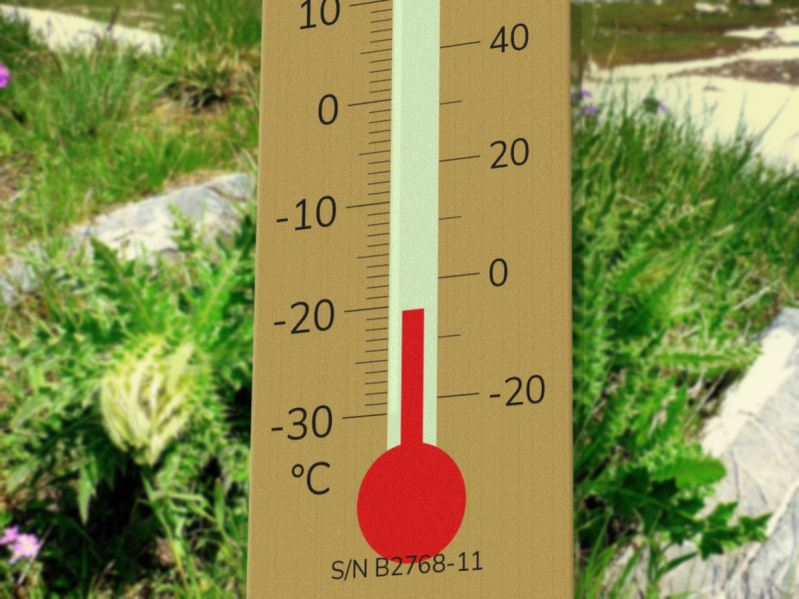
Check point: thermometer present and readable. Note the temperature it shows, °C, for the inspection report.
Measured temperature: -20.5 °C
